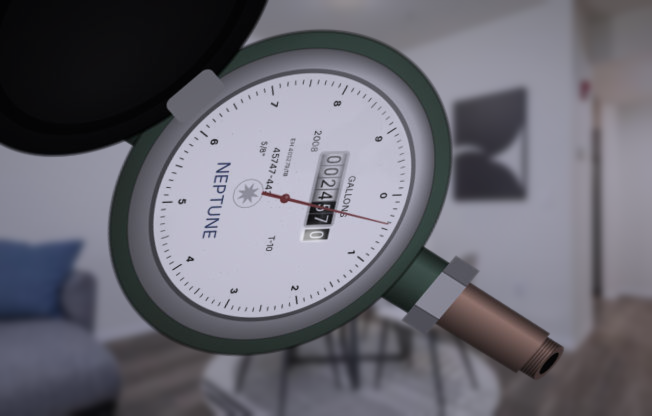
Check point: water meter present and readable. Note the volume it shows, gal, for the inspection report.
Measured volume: 24570.4 gal
